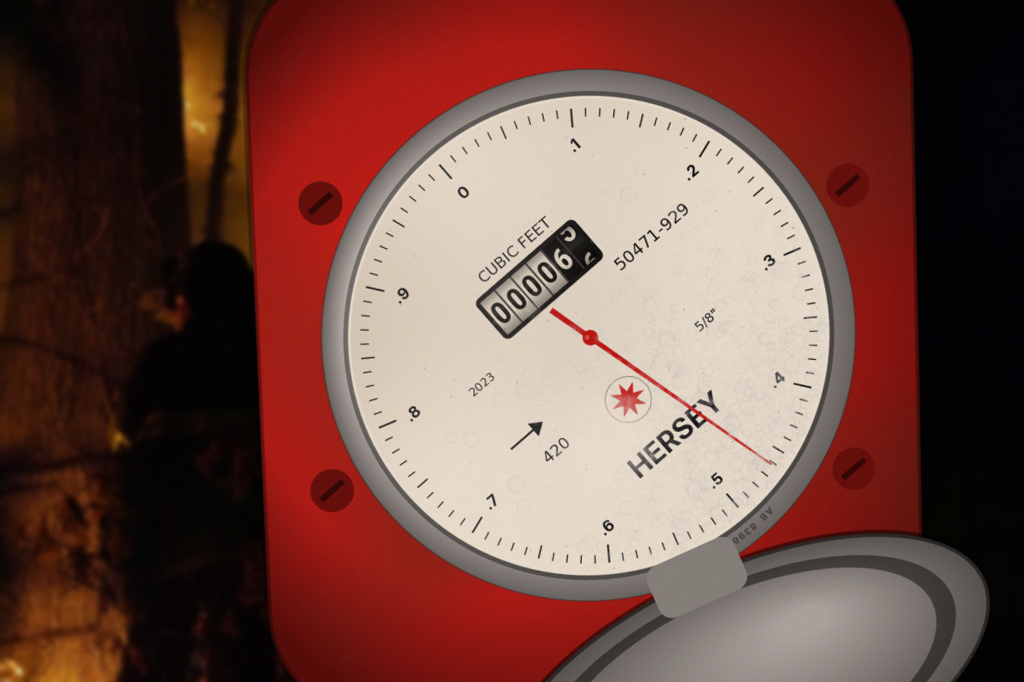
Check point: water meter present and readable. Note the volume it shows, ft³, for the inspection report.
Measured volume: 65.46 ft³
